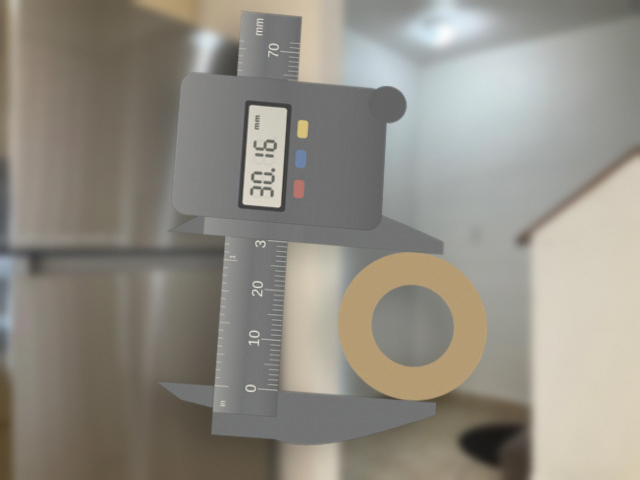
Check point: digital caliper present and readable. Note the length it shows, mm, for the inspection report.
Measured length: 30.16 mm
